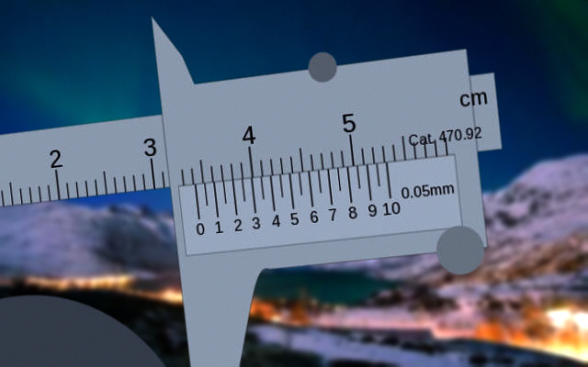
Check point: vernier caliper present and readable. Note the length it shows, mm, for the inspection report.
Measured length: 34.2 mm
